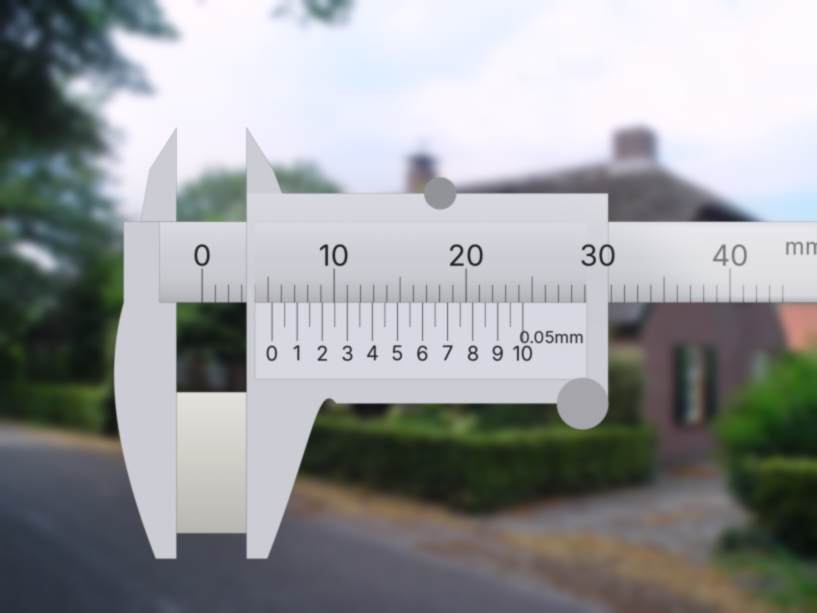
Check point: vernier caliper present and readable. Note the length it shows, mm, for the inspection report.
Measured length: 5.3 mm
